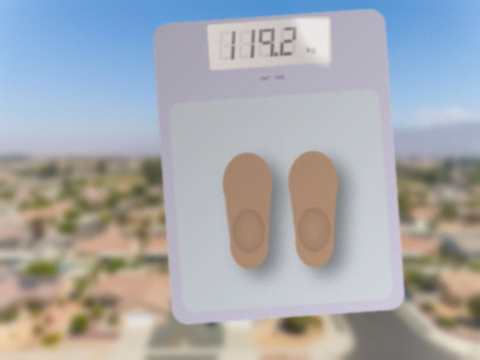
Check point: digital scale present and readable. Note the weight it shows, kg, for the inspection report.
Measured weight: 119.2 kg
